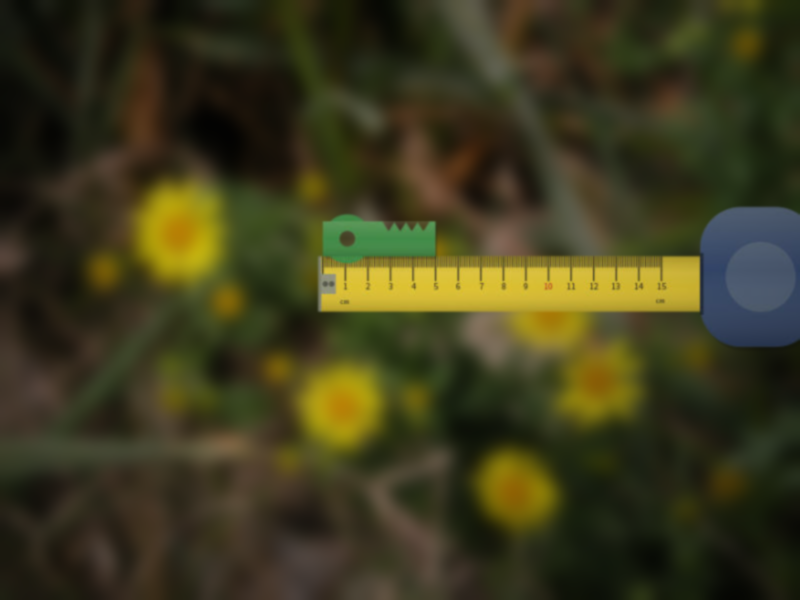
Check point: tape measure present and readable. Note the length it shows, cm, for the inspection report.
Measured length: 5 cm
